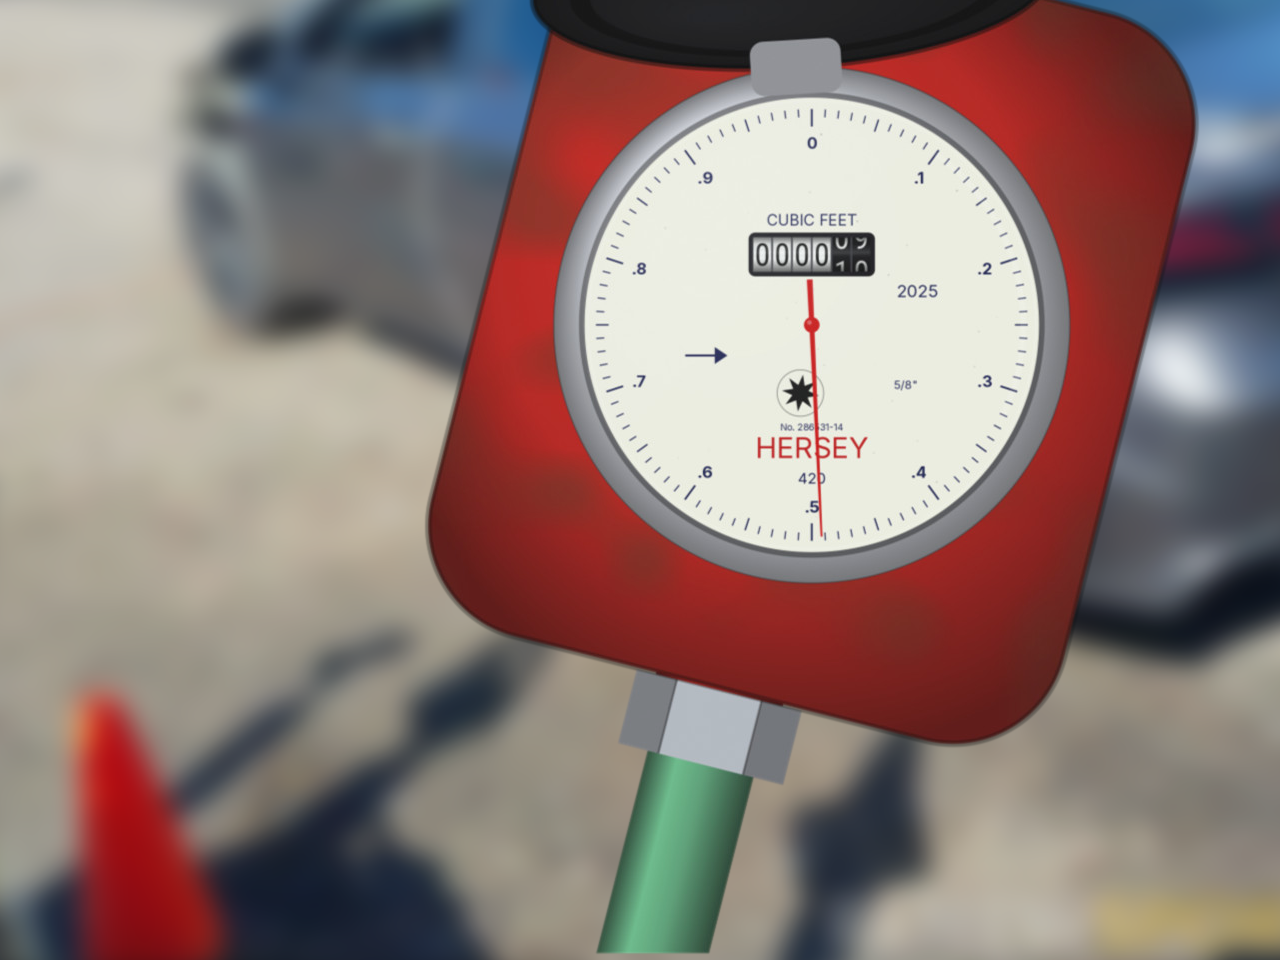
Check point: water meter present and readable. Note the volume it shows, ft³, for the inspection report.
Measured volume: 9.49 ft³
